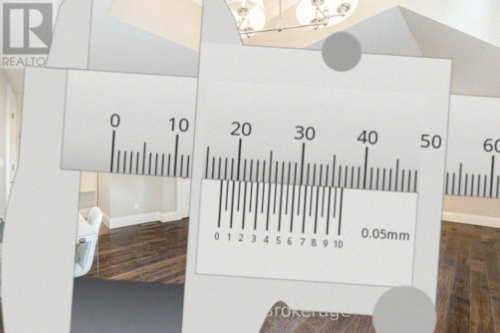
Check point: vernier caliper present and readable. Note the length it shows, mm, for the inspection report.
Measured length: 17.5 mm
